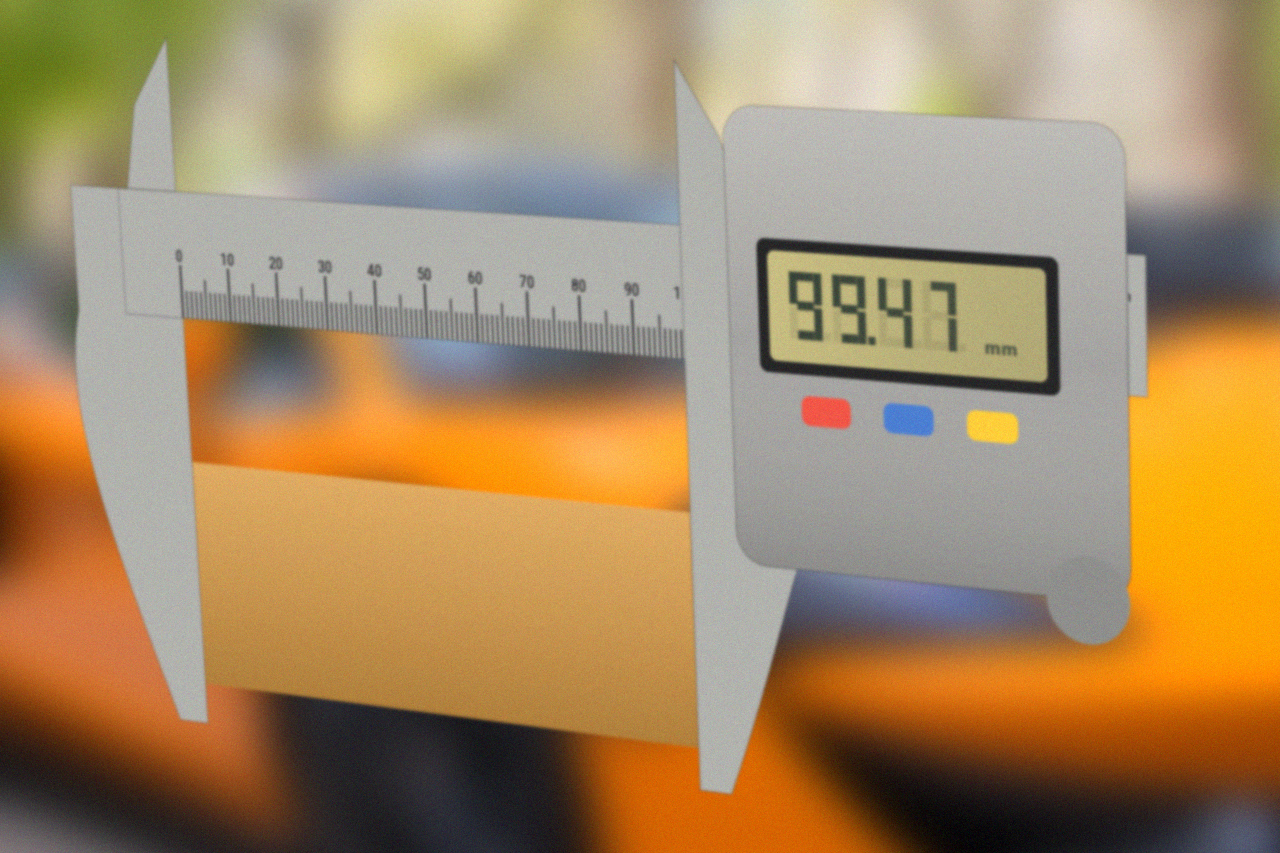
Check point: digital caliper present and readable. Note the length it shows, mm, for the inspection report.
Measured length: 99.47 mm
